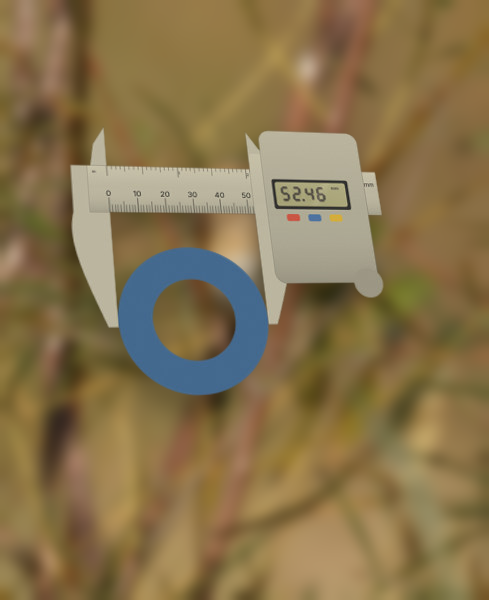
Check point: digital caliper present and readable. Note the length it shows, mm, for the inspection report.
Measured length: 52.46 mm
